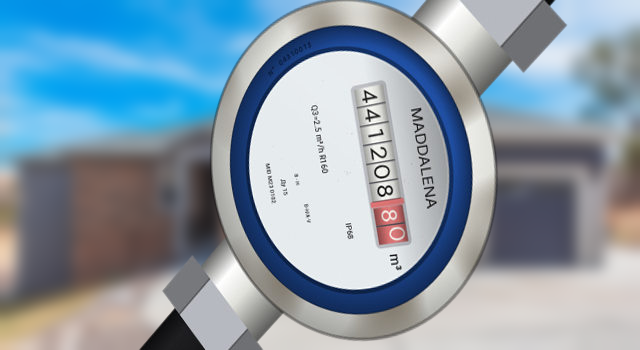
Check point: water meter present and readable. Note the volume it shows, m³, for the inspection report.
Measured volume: 441208.80 m³
